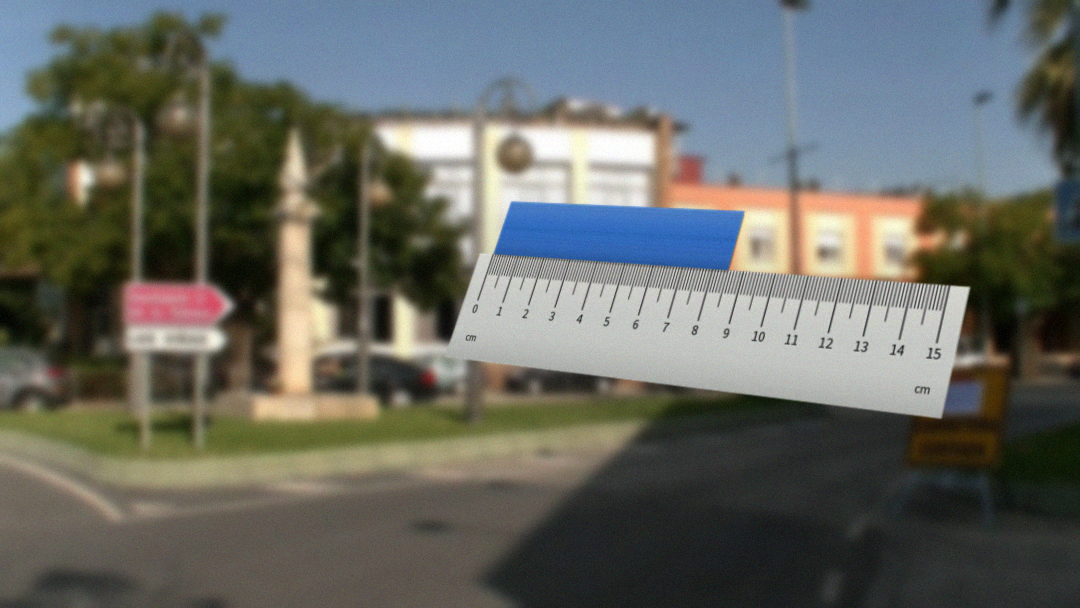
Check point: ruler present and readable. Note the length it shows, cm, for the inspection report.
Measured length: 8.5 cm
